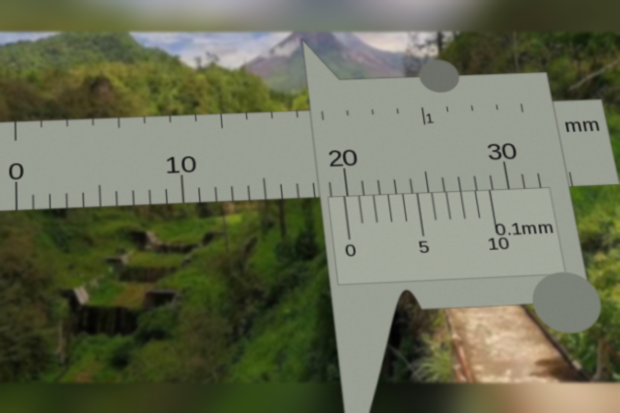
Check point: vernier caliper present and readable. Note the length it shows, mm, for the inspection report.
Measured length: 19.8 mm
